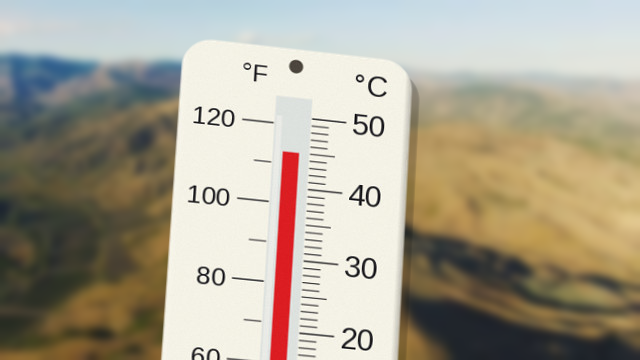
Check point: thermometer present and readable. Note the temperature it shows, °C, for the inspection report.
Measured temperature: 45 °C
